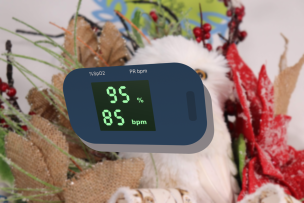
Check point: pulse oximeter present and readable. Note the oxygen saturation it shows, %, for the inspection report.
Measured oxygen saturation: 95 %
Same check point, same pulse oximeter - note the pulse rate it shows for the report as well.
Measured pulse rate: 85 bpm
